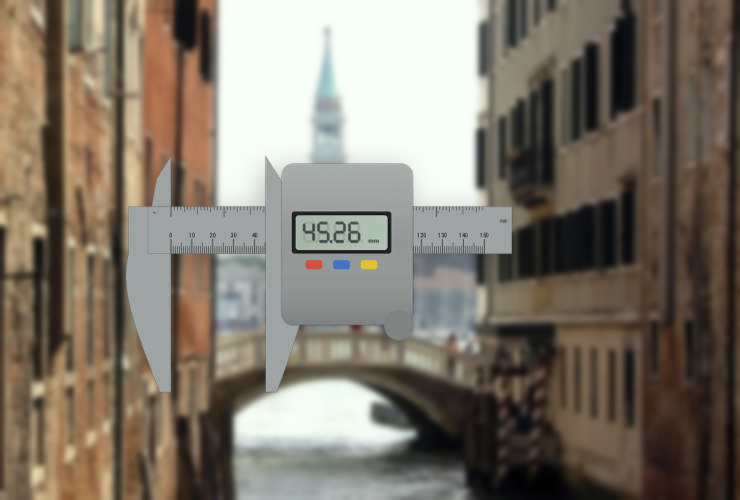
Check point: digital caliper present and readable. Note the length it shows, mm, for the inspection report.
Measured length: 45.26 mm
